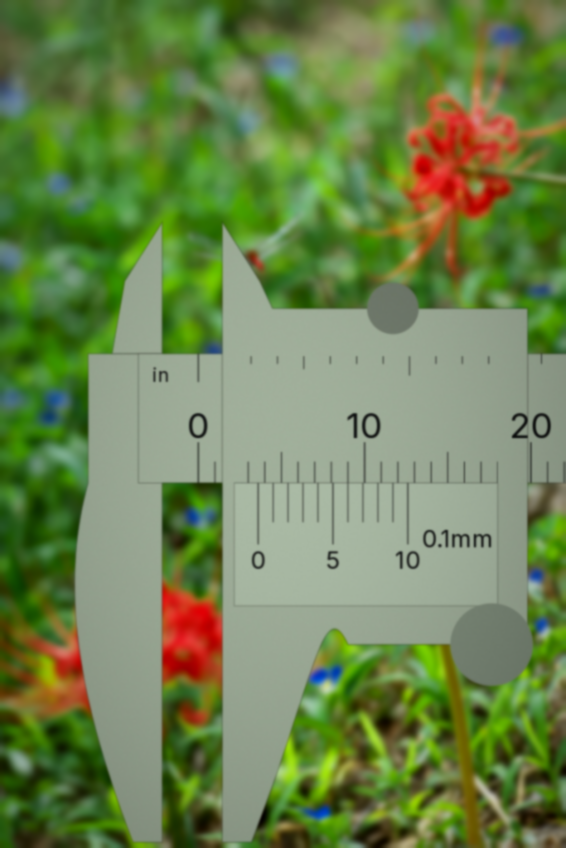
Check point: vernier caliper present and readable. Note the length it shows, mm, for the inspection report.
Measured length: 3.6 mm
